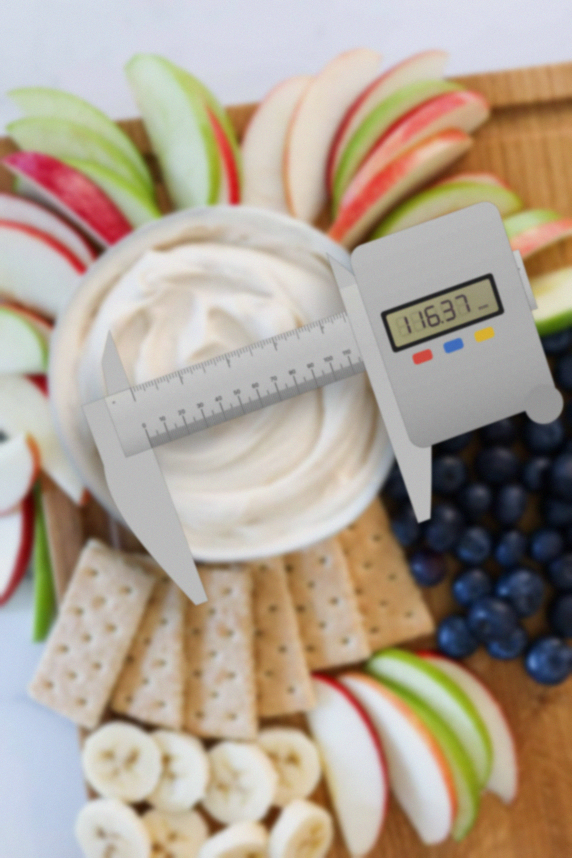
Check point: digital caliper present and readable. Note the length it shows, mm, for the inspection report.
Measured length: 116.37 mm
